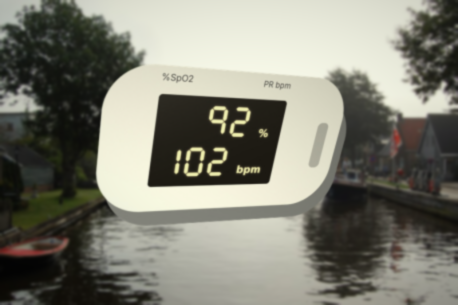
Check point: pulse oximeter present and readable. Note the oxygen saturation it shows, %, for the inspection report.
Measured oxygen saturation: 92 %
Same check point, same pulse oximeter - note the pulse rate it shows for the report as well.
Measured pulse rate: 102 bpm
